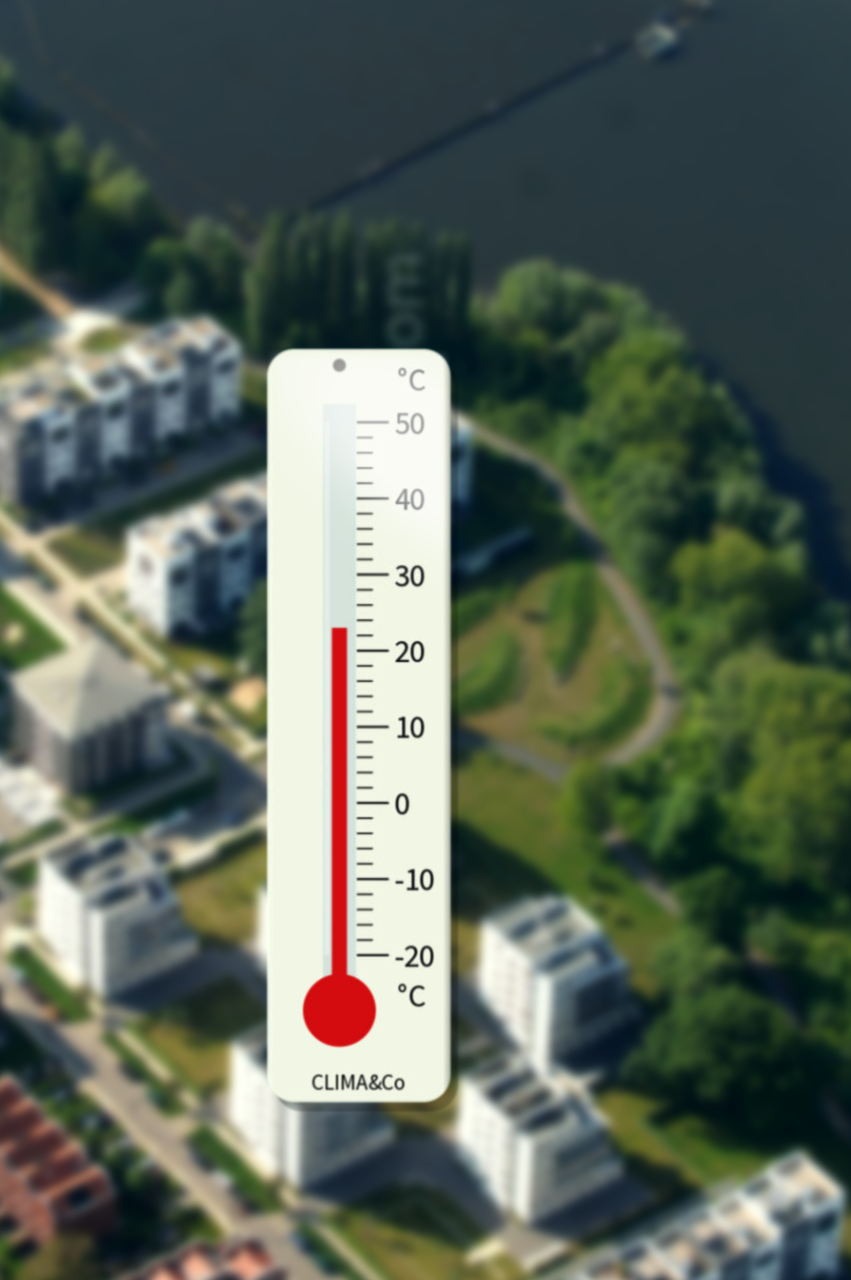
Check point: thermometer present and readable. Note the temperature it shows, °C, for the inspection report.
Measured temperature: 23 °C
